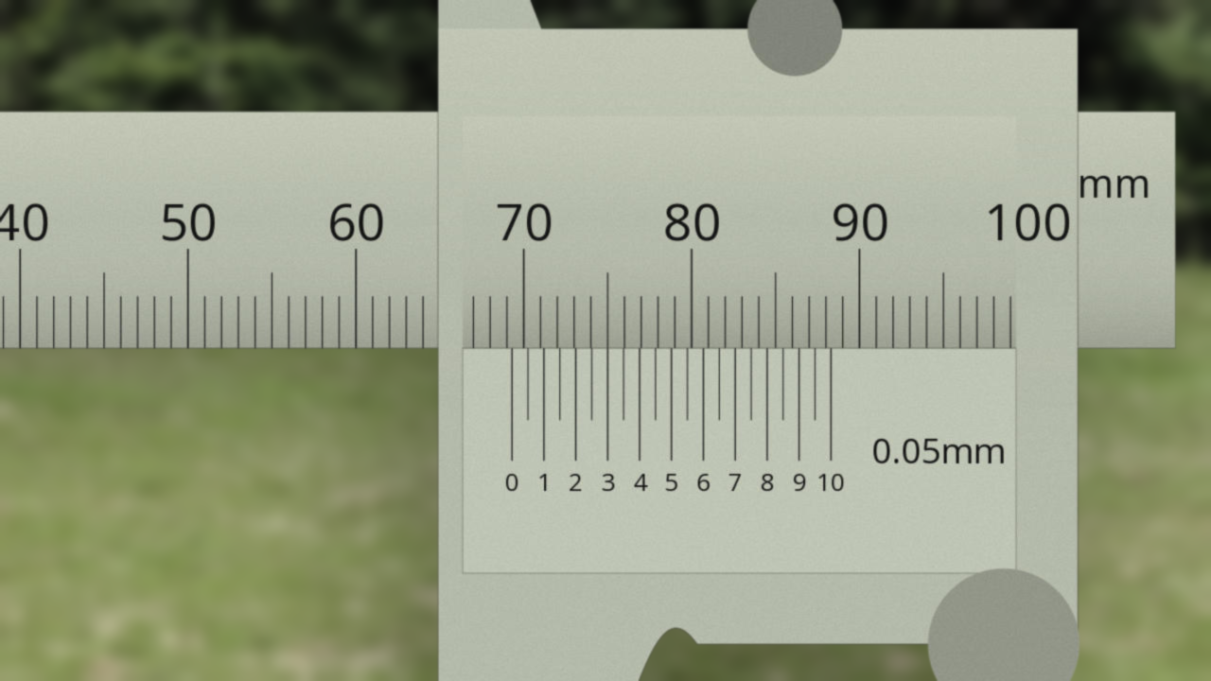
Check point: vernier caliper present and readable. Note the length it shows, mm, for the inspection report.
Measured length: 69.3 mm
